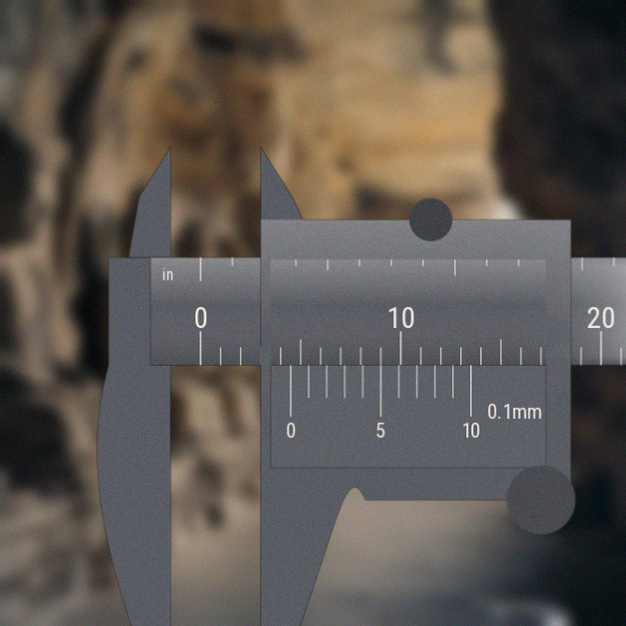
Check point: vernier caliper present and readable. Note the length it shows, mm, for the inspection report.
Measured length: 4.5 mm
